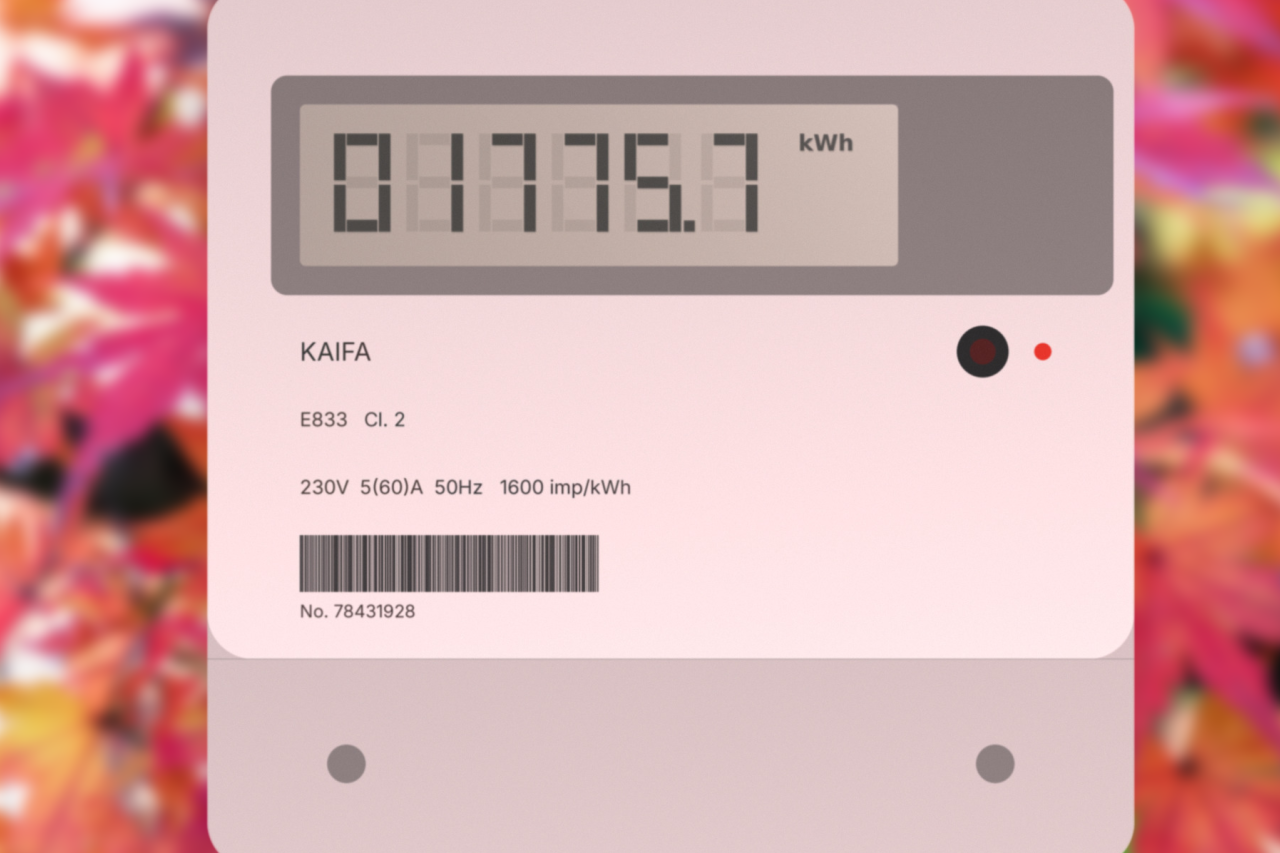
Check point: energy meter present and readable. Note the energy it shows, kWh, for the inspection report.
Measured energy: 1775.7 kWh
